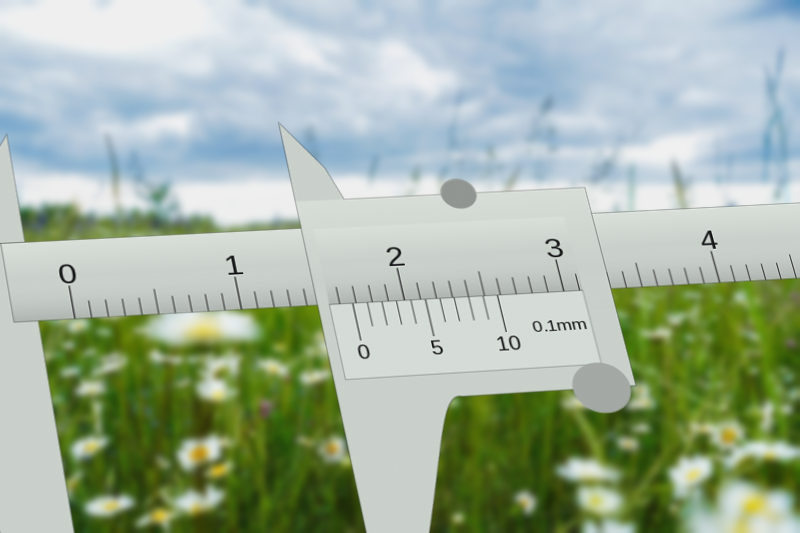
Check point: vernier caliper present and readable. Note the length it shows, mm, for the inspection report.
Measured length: 16.8 mm
